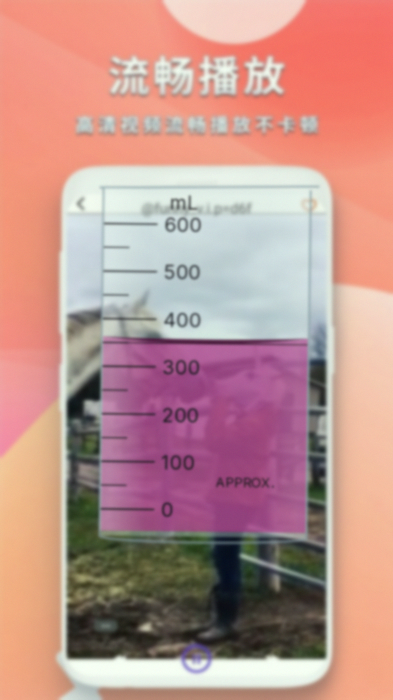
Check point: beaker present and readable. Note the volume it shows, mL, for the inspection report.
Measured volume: 350 mL
